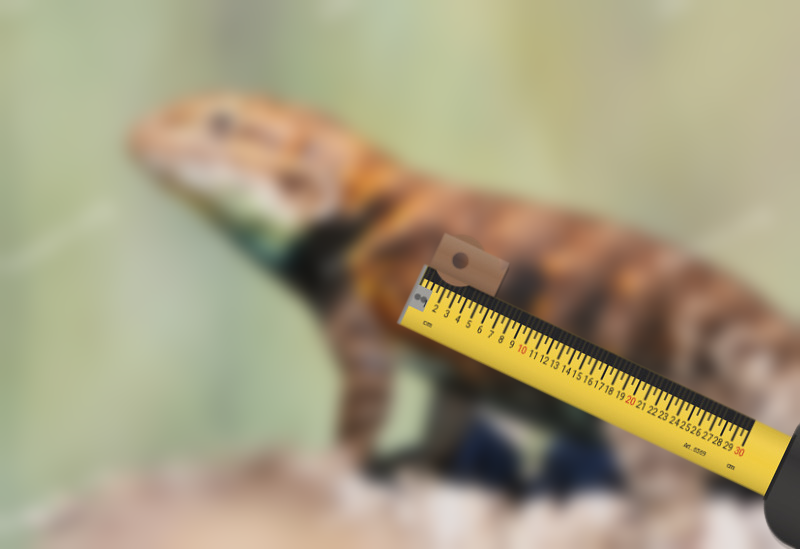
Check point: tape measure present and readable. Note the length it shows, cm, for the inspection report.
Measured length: 6 cm
